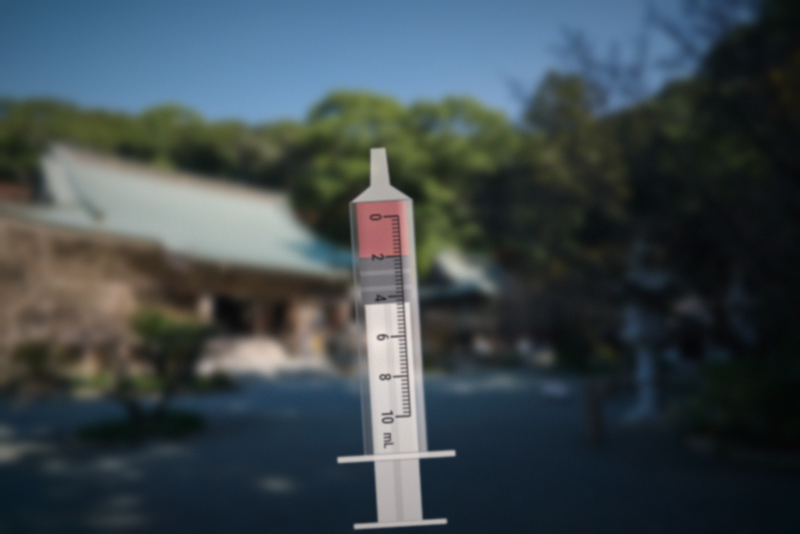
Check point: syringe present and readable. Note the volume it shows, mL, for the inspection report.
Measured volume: 2 mL
